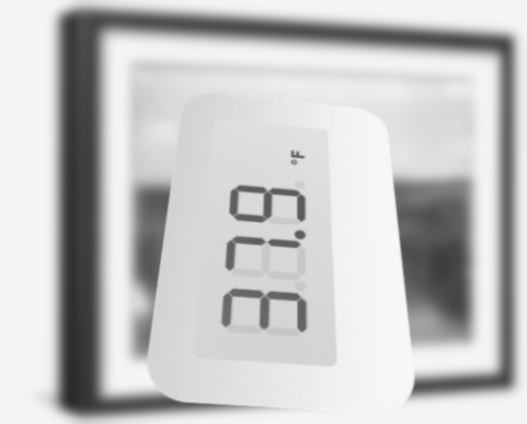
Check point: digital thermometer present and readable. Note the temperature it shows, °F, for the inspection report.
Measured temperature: 37.9 °F
